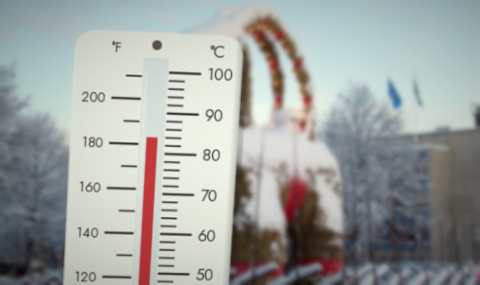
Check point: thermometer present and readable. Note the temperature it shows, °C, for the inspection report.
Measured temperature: 84 °C
